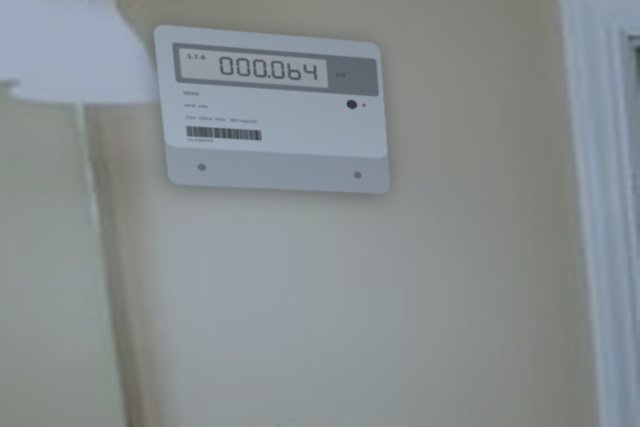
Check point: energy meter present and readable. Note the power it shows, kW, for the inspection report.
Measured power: 0.064 kW
